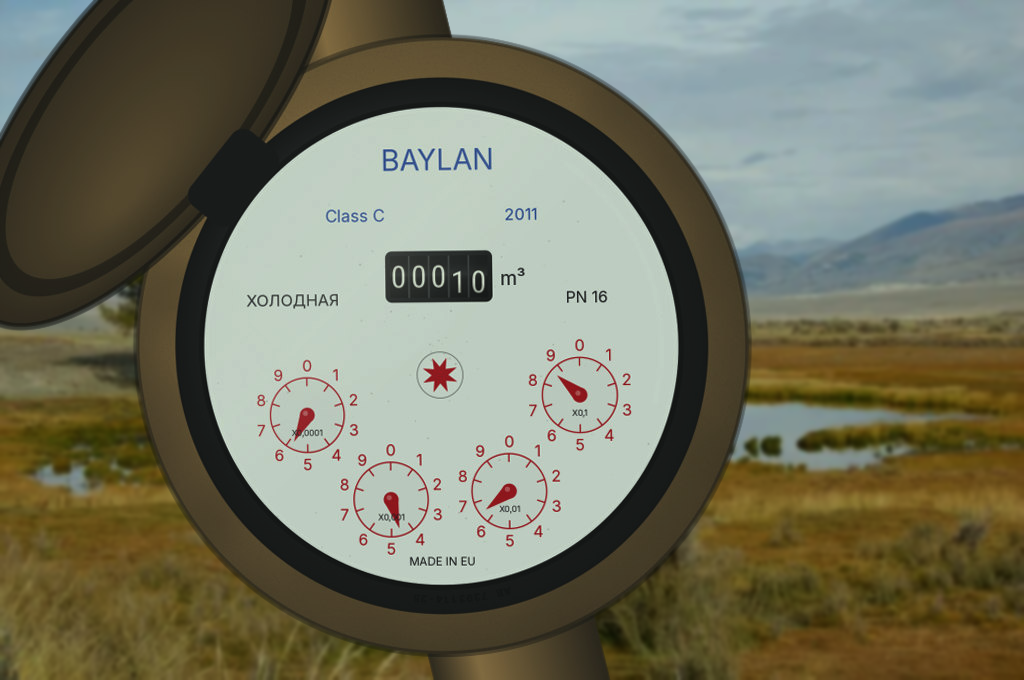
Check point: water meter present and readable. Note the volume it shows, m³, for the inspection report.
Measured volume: 9.8645 m³
